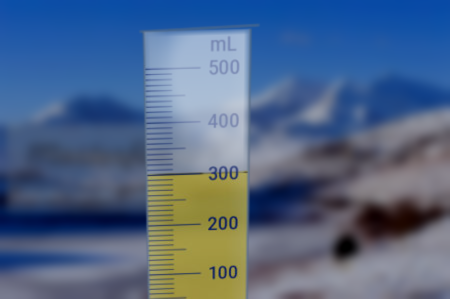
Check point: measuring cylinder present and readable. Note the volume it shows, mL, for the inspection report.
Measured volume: 300 mL
